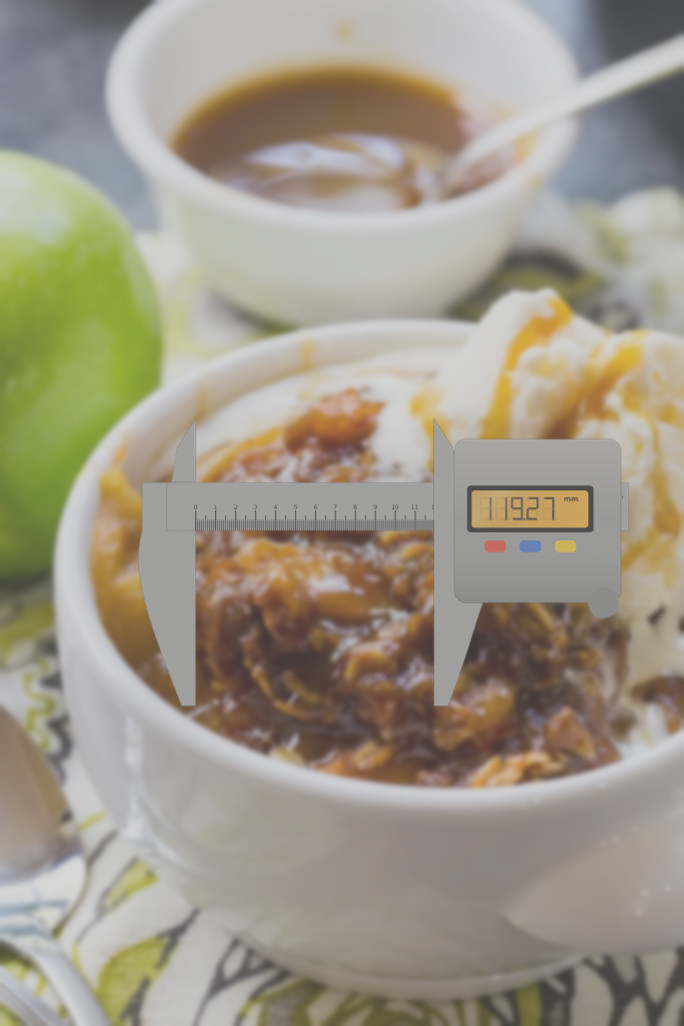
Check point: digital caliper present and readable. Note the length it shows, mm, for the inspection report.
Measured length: 119.27 mm
